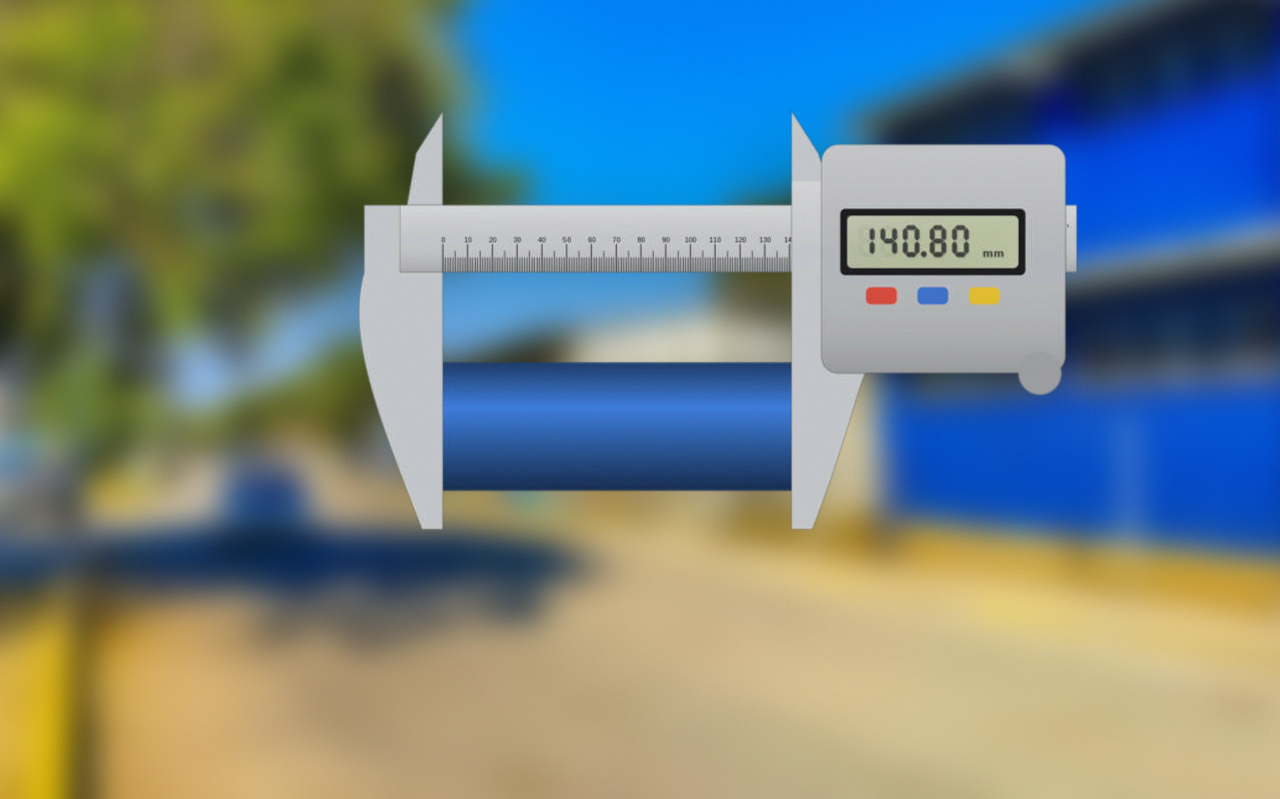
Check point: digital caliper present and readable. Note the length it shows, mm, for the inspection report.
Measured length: 140.80 mm
